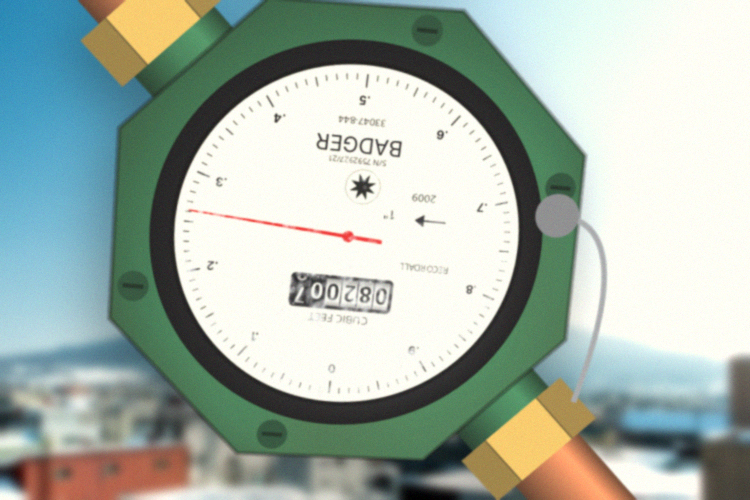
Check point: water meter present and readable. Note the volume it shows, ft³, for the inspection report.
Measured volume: 82007.26 ft³
